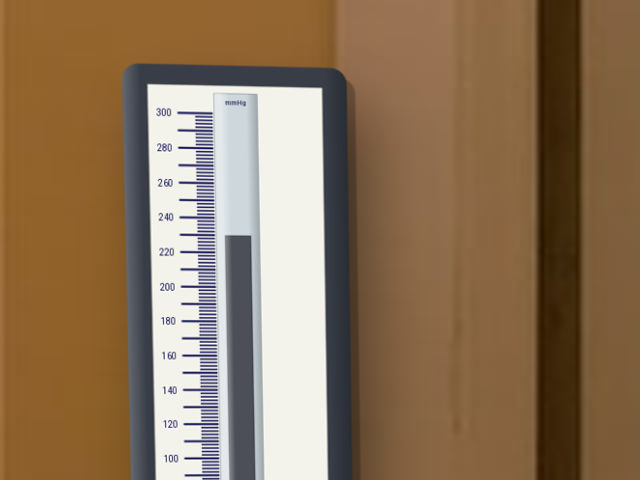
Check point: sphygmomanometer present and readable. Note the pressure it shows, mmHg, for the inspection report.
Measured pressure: 230 mmHg
